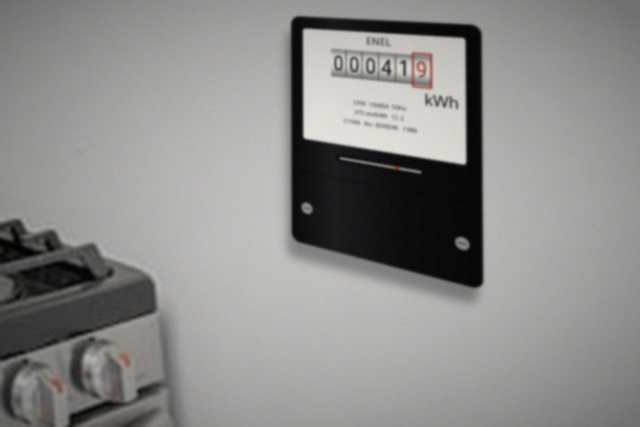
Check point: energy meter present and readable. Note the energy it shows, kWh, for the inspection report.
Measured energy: 41.9 kWh
